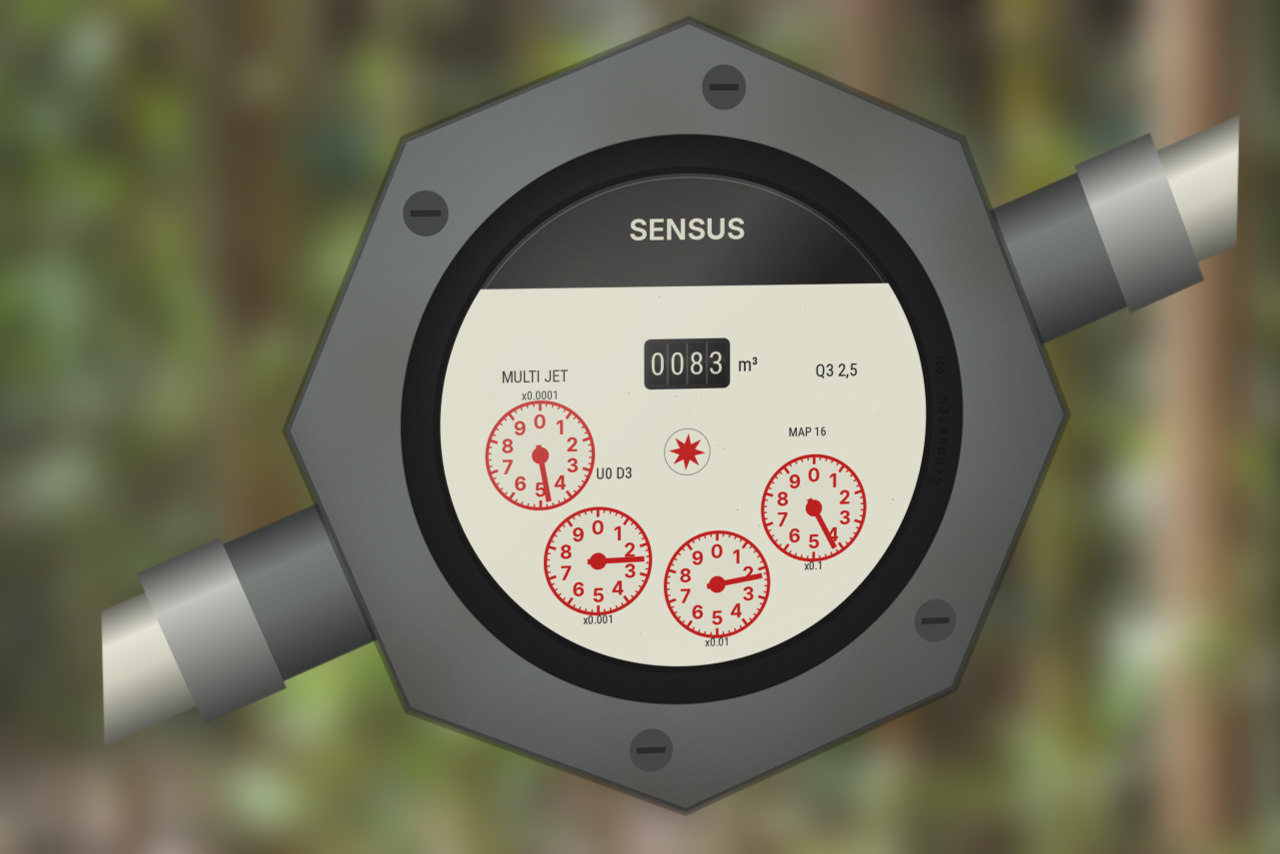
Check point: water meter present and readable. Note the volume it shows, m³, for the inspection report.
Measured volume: 83.4224 m³
